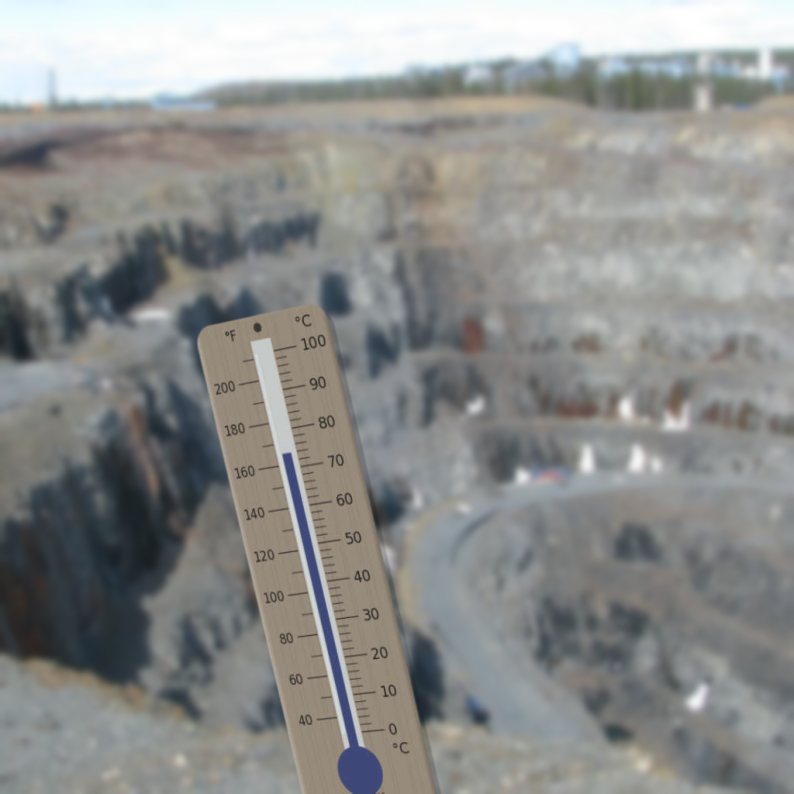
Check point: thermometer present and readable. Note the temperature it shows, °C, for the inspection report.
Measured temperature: 74 °C
